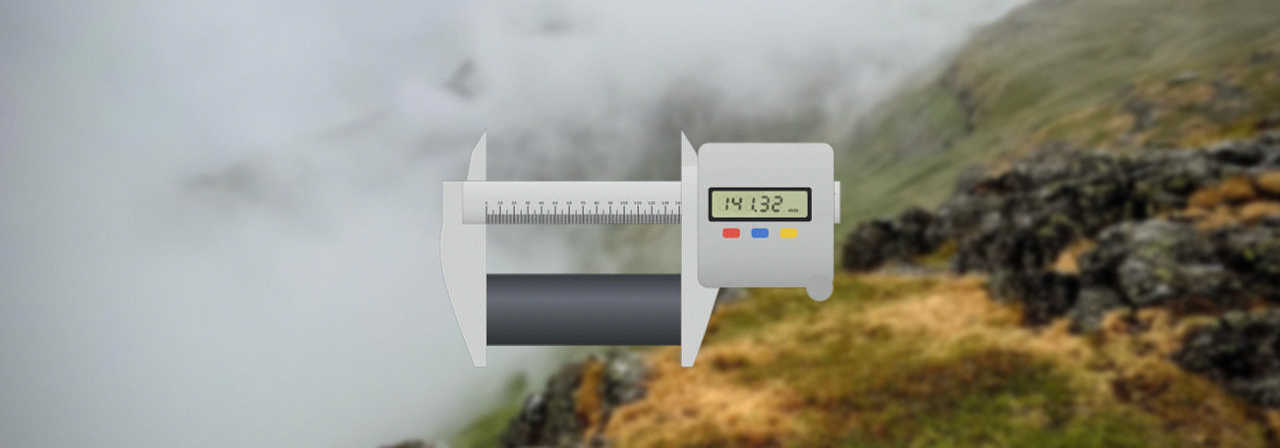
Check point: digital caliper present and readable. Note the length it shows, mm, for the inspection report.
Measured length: 141.32 mm
